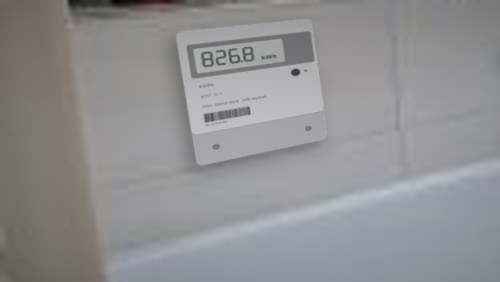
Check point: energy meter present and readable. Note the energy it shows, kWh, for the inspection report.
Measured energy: 826.8 kWh
